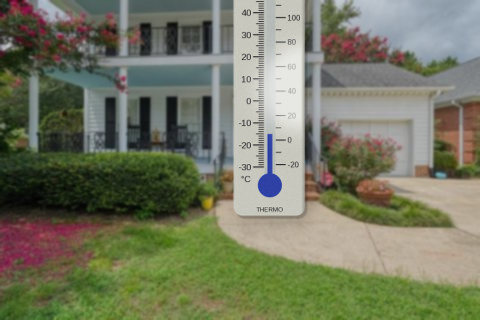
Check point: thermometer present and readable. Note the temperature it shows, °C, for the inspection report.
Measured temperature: -15 °C
